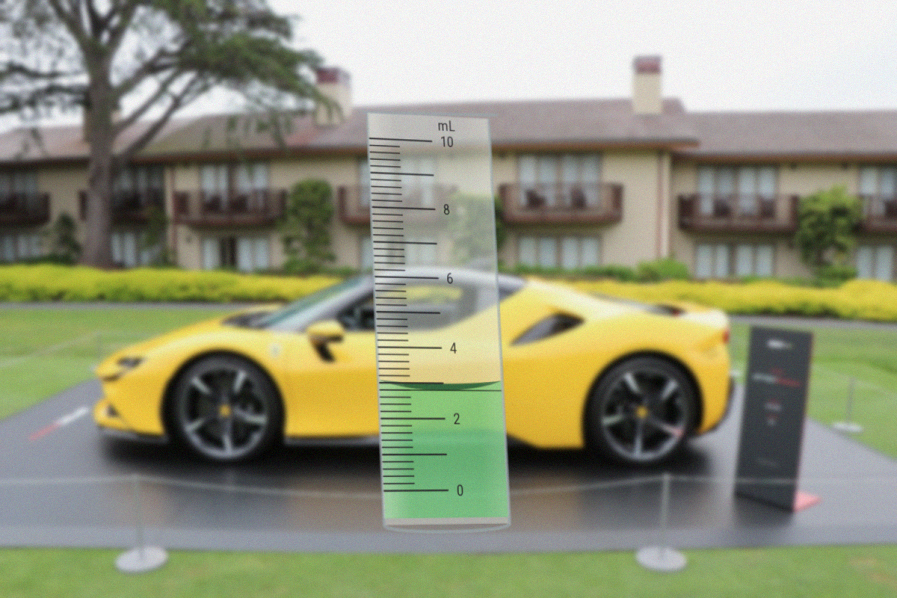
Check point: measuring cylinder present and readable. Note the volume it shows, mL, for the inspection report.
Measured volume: 2.8 mL
